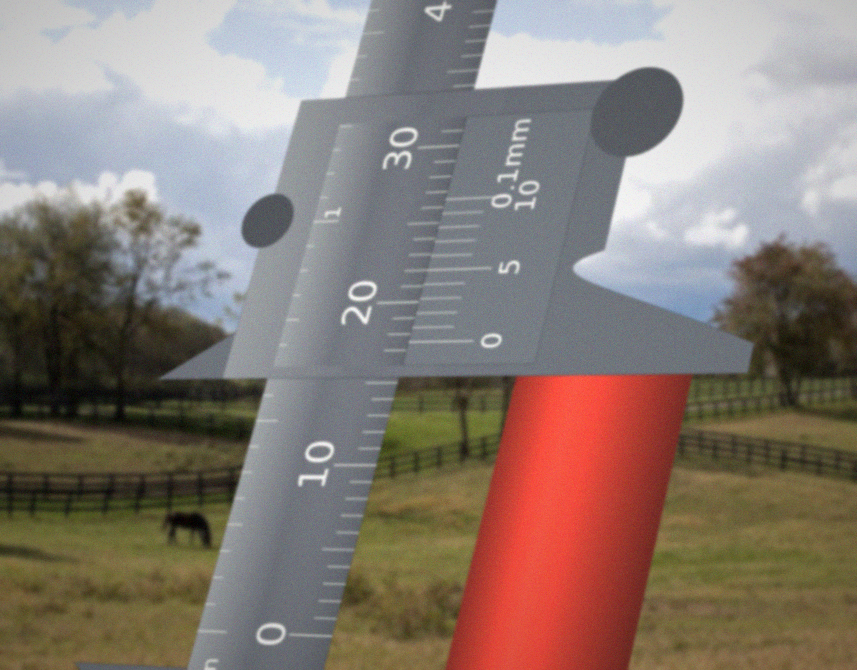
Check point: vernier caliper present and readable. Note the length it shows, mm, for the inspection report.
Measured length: 17.5 mm
